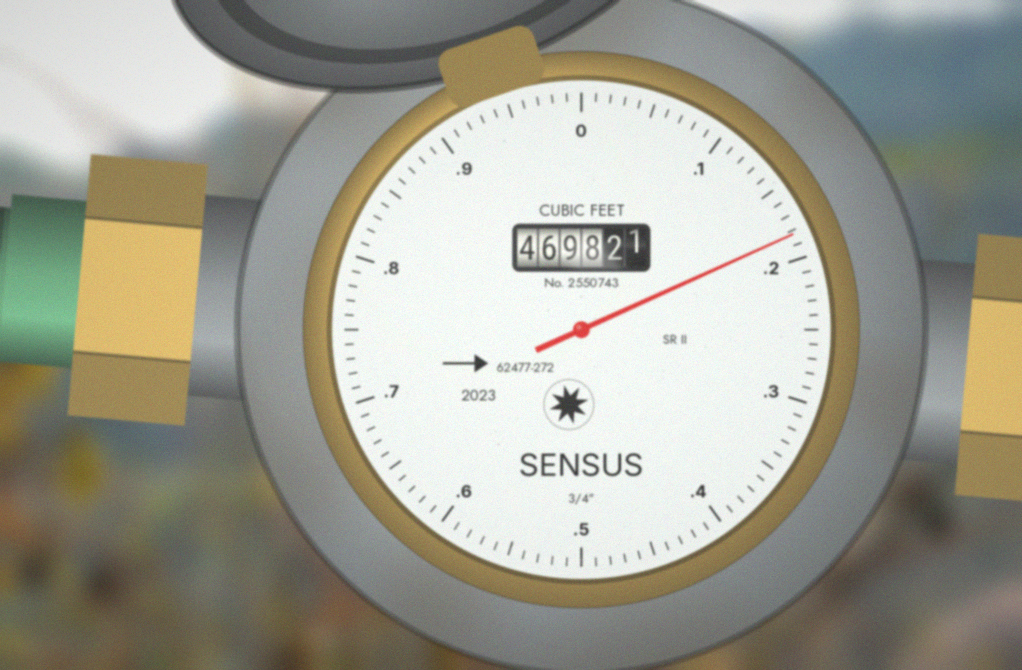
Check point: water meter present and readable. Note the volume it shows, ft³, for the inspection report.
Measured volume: 469821.18 ft³
